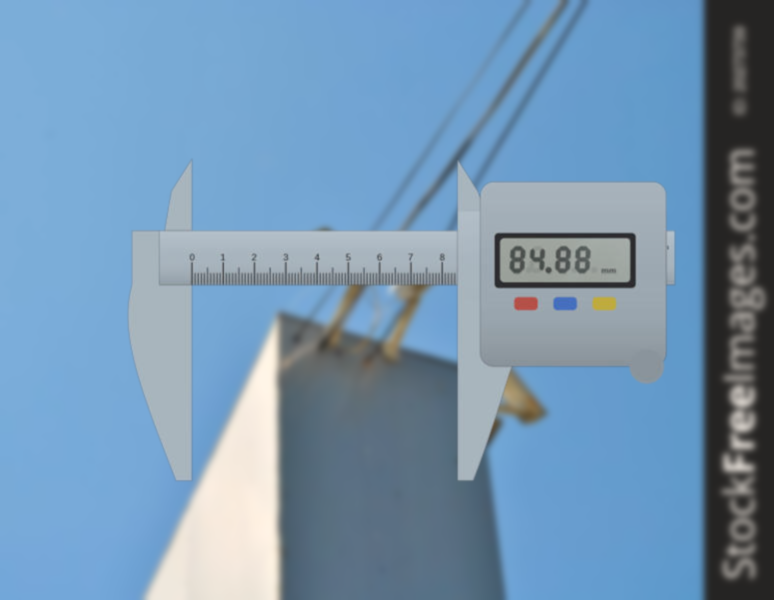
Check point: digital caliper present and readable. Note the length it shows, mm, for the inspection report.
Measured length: 84.88 mm
